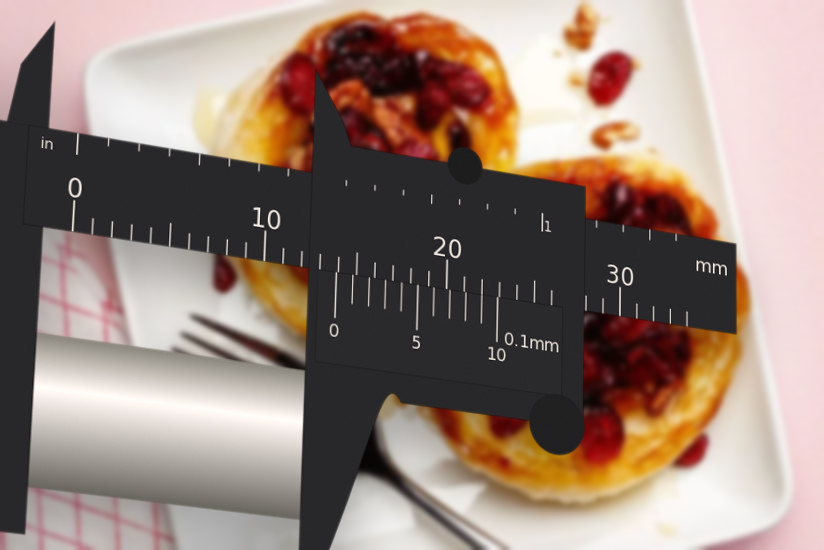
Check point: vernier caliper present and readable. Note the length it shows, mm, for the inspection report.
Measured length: 13.9 mm
